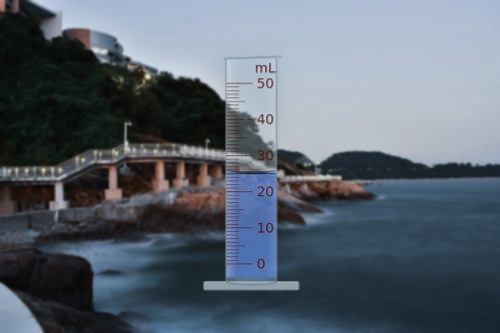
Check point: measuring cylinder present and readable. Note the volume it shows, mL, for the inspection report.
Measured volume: 25 mL
